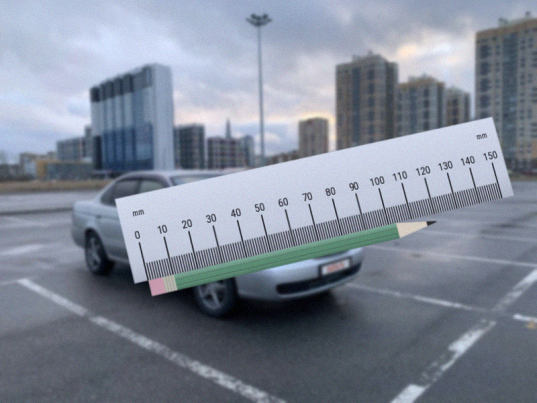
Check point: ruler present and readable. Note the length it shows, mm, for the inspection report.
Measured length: 120 mm
